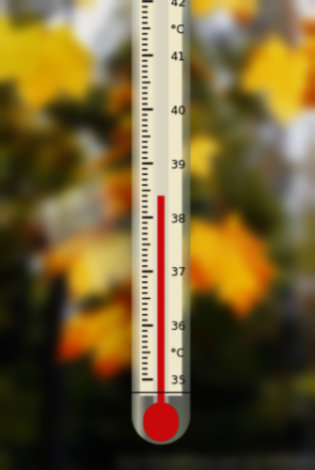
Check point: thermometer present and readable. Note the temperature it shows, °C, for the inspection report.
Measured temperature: 38.4 °C
